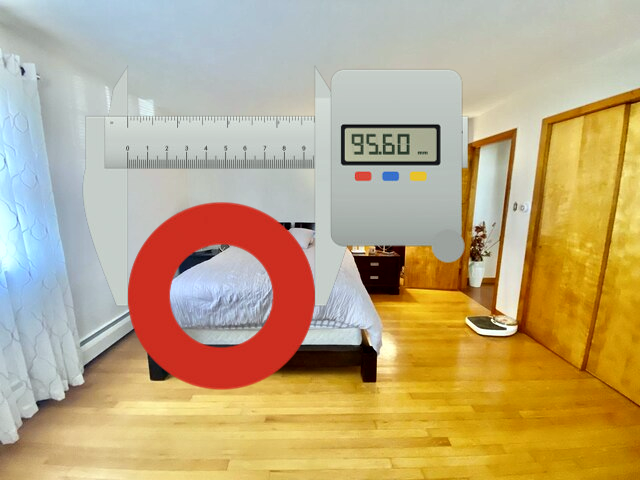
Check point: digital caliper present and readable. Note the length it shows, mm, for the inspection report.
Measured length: 95.60 mm
